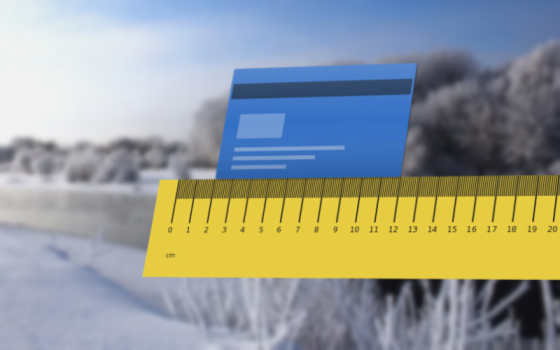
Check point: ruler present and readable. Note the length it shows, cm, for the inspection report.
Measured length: 10 cm
